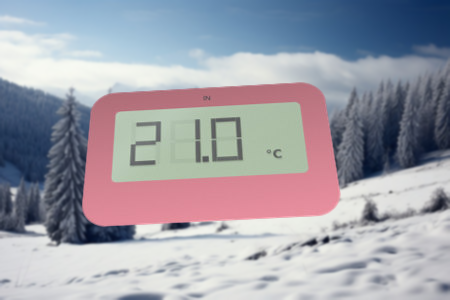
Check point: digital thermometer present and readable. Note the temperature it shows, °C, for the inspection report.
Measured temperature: 21.0 °C
